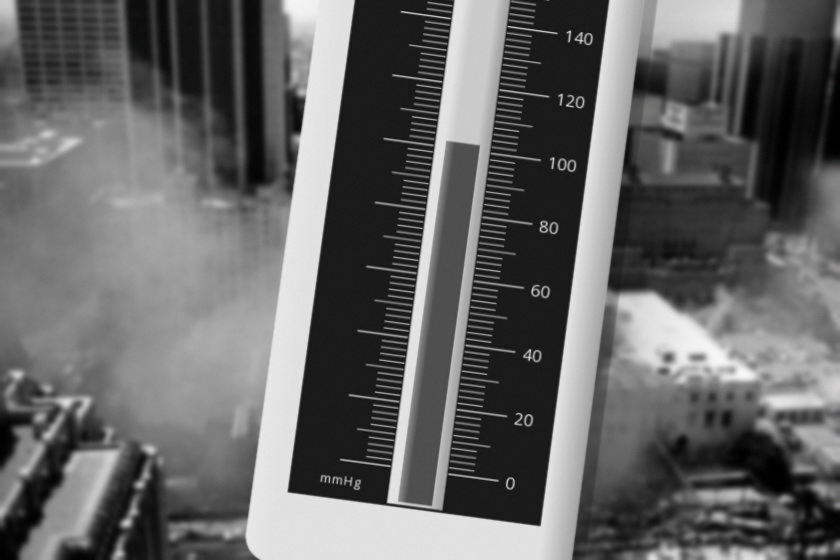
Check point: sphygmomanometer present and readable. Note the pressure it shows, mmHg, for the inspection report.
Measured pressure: 102 mmHg
